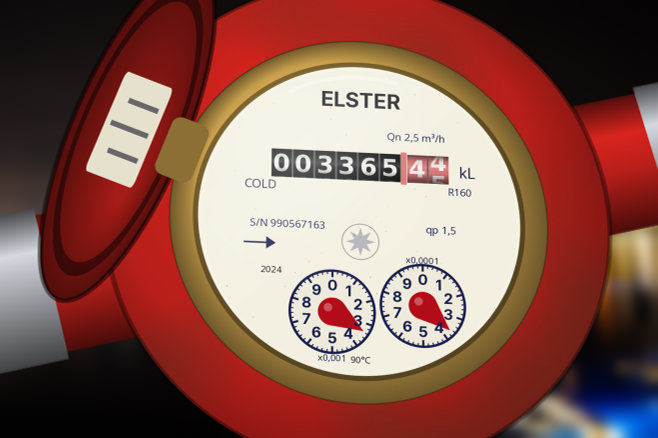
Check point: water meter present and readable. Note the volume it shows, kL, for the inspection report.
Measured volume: 3365.4433 kL
